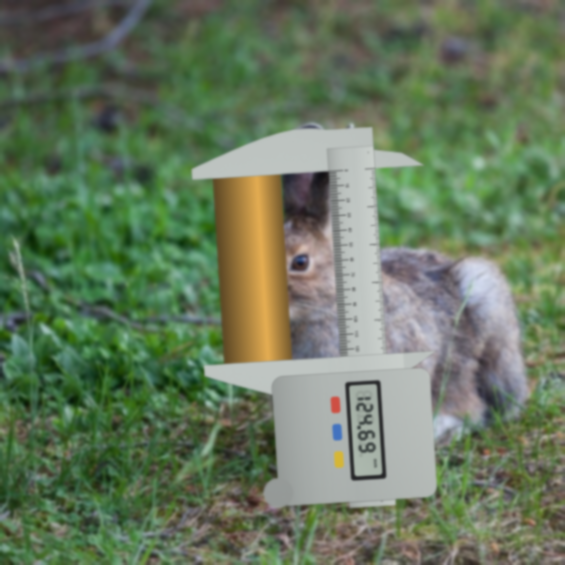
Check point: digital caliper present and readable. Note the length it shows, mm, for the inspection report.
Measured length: 124.69 mm
